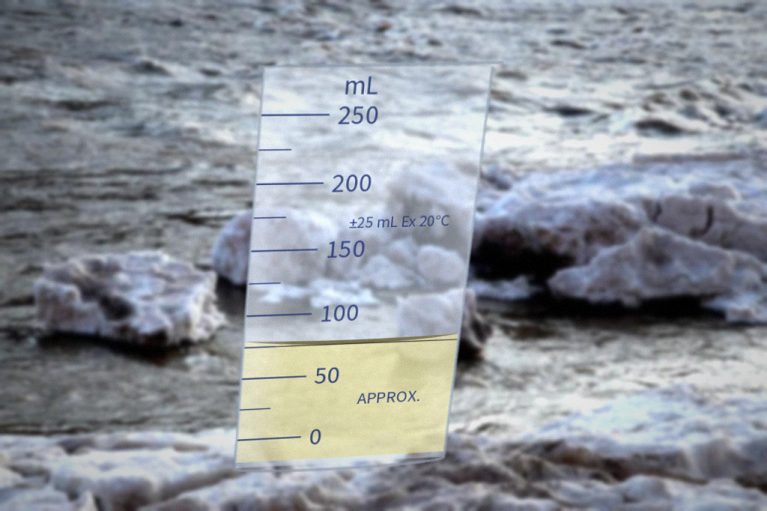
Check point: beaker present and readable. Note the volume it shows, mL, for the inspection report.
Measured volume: 75 mL
